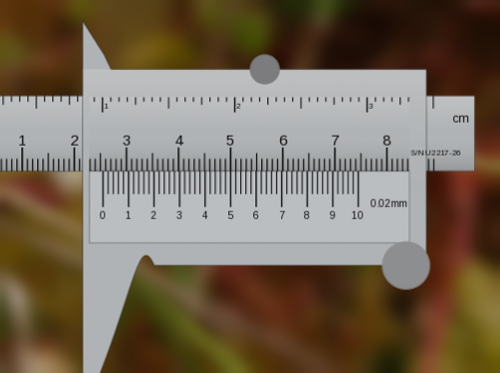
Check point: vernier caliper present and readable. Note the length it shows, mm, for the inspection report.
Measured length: 25.5 mm
